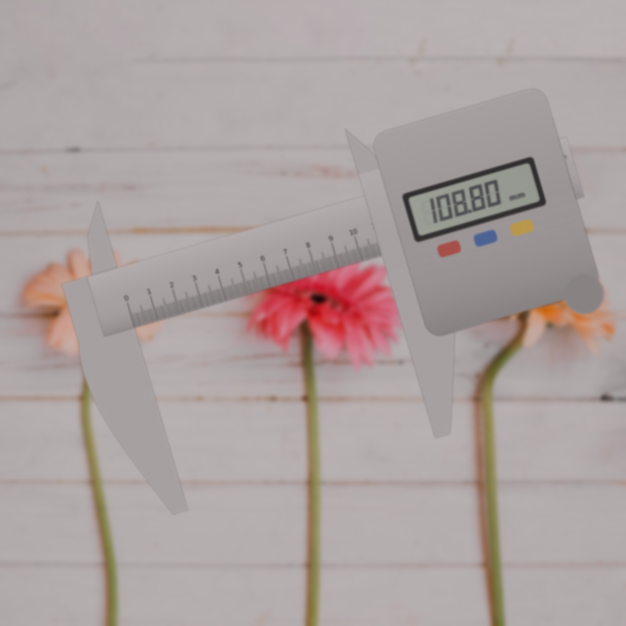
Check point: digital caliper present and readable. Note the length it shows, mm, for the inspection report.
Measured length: 108.80 mm
